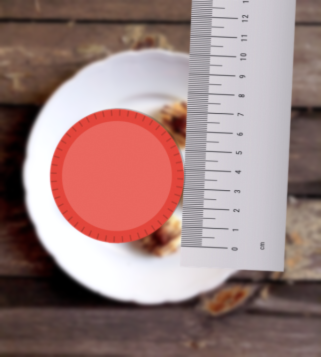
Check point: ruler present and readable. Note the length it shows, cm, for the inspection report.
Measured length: 7 cm
